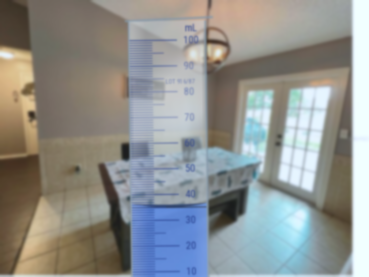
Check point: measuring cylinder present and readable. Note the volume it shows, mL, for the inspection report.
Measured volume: 35 mL
